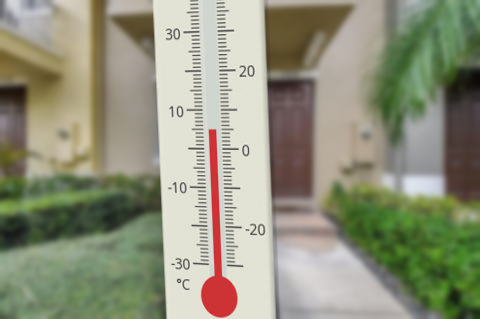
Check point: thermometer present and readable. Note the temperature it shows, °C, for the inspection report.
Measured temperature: 5 °C
